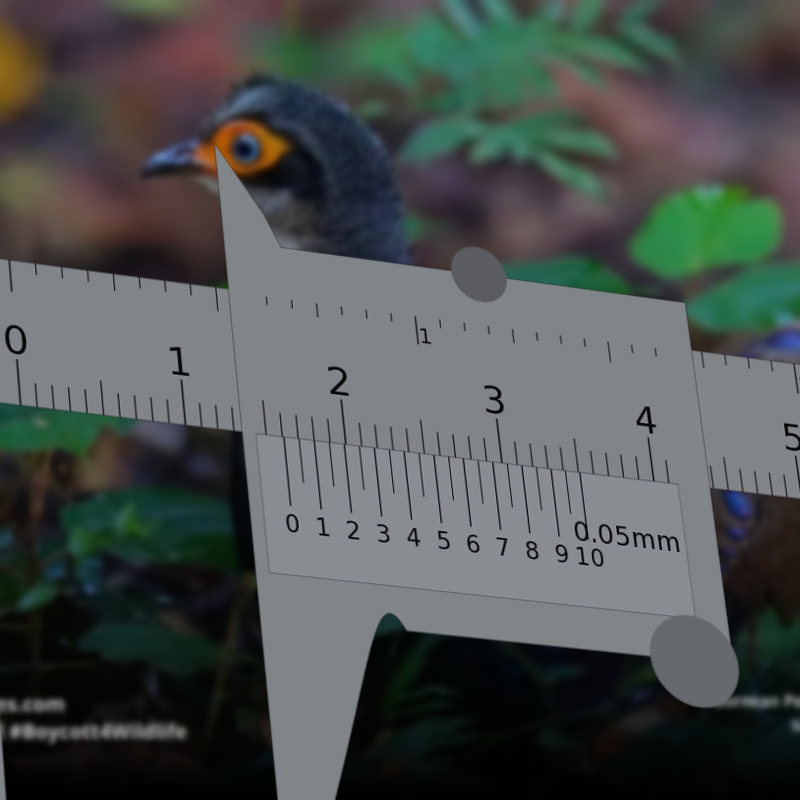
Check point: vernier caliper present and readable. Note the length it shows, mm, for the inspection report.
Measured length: 16.1 mm
